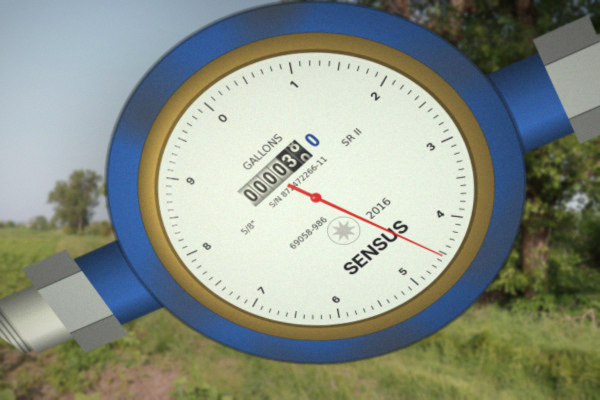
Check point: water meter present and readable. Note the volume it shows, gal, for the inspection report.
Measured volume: 384.5 gal
